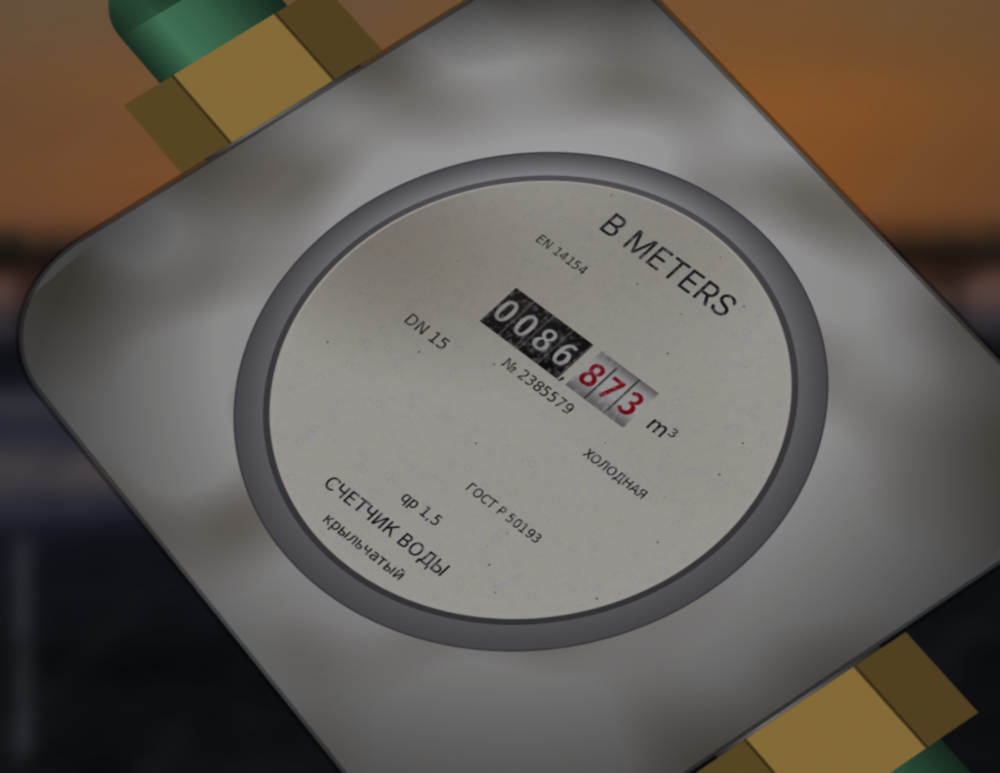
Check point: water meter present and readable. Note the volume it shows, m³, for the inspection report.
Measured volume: 86.873 m³
